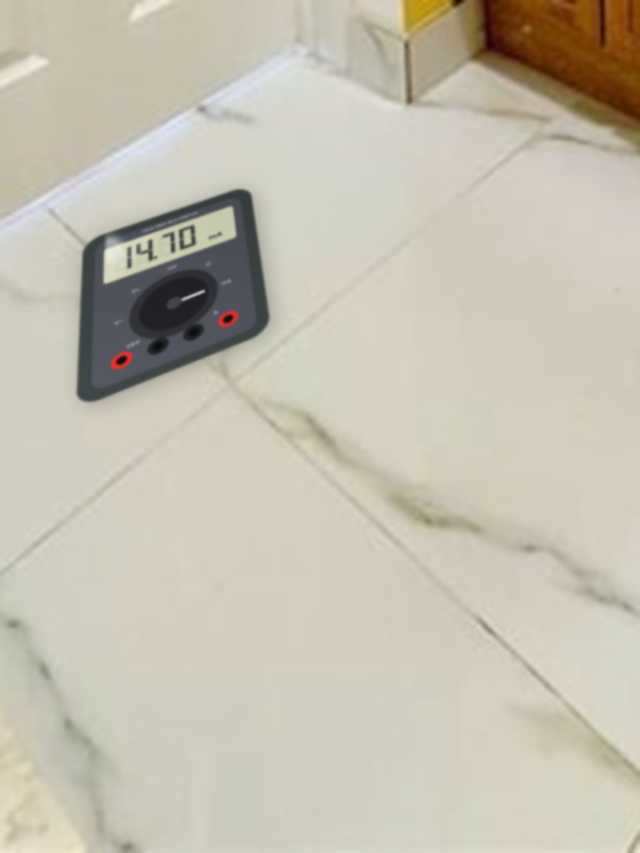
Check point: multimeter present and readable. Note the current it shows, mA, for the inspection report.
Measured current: 14.70 mA
